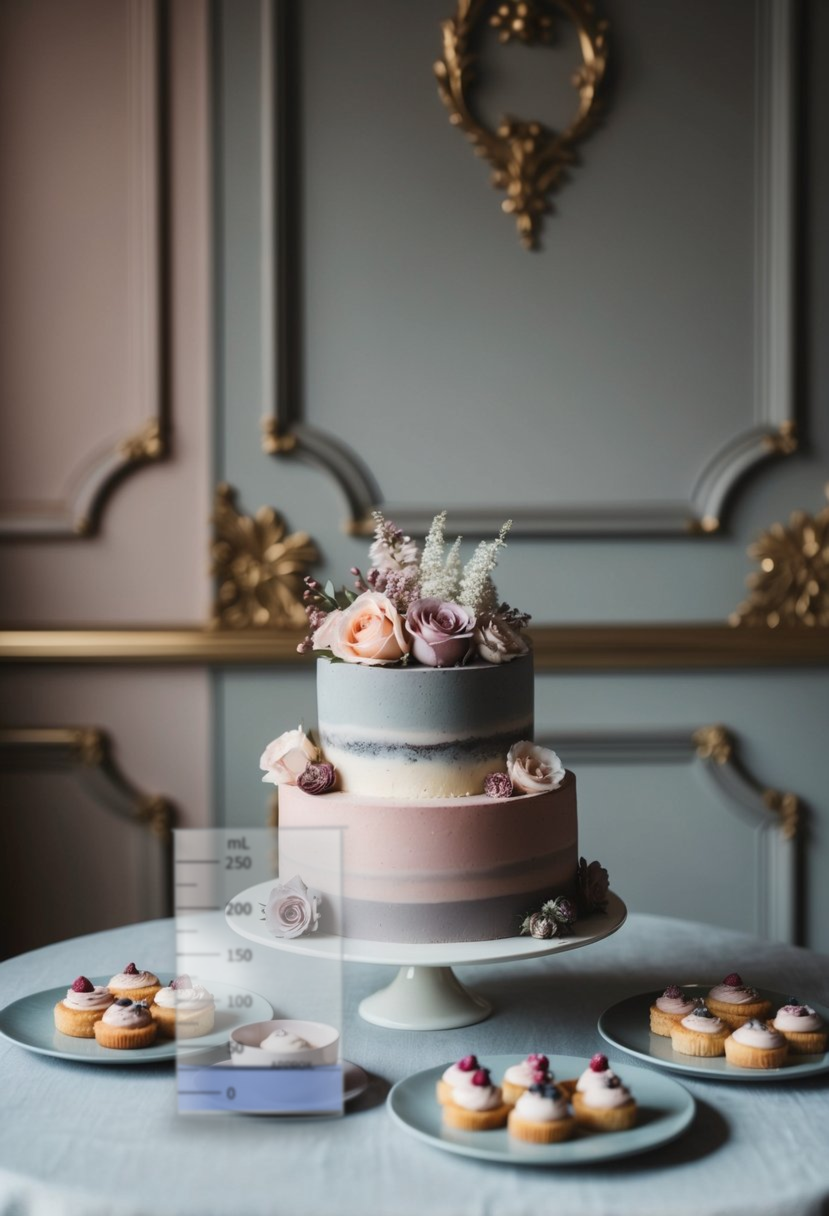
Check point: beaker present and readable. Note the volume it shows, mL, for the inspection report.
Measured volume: 25 mL
